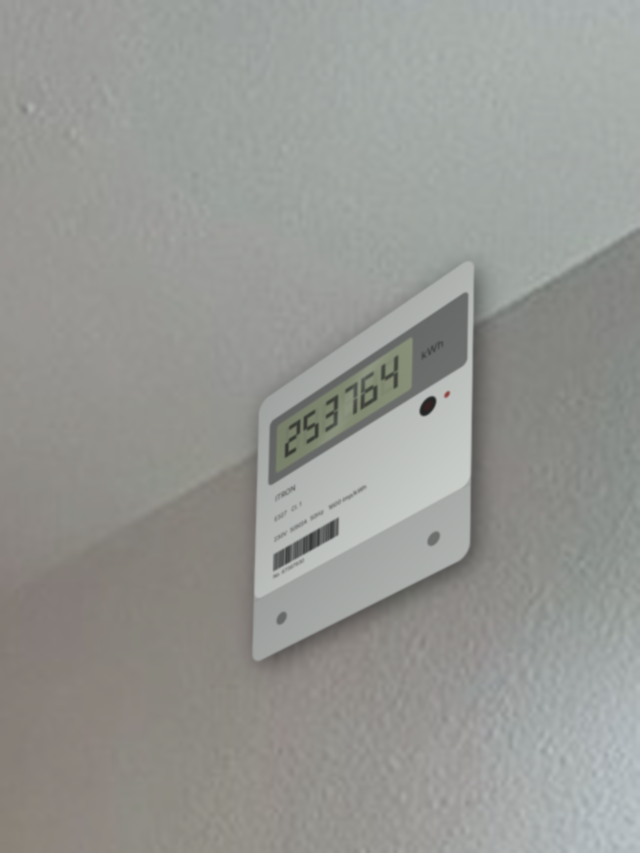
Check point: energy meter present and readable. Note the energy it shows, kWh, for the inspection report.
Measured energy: 253764 kWh
